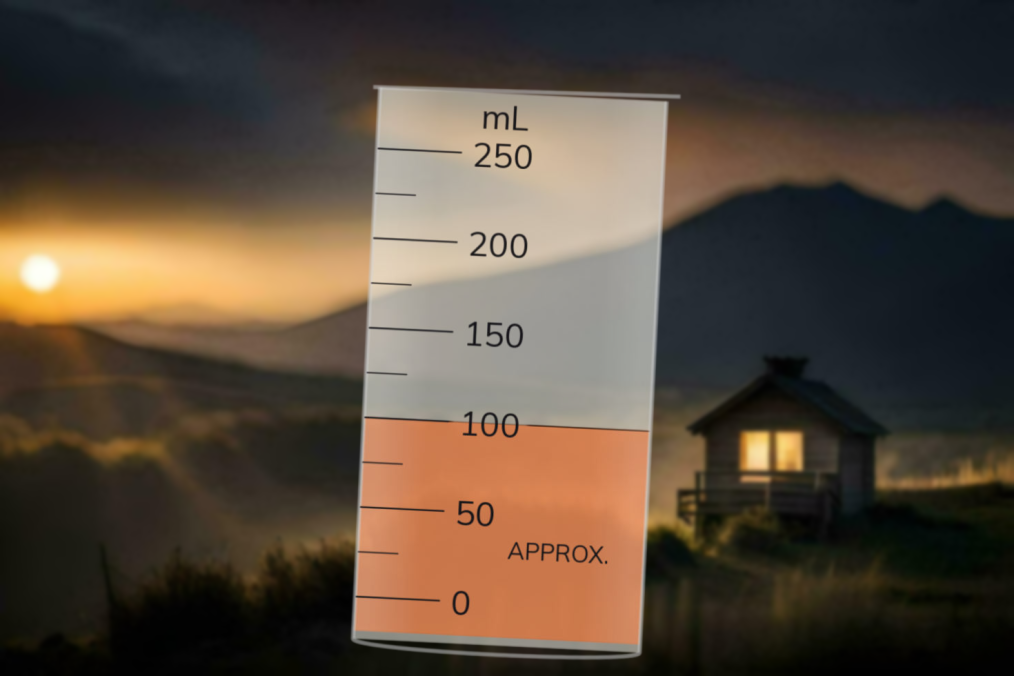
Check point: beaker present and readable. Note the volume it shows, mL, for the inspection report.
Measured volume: 100 mL
